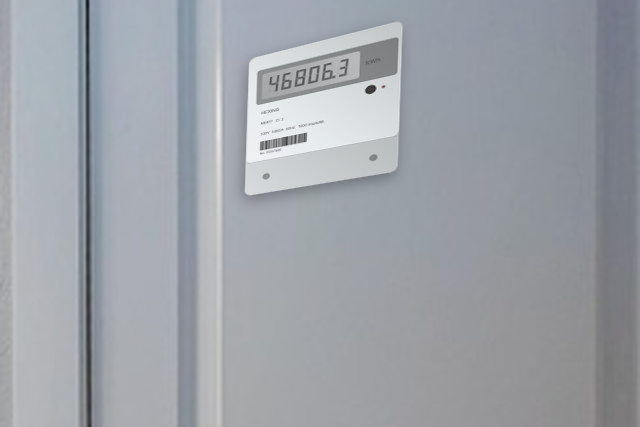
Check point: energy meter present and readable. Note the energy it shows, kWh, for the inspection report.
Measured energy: 46806.3 kWh
